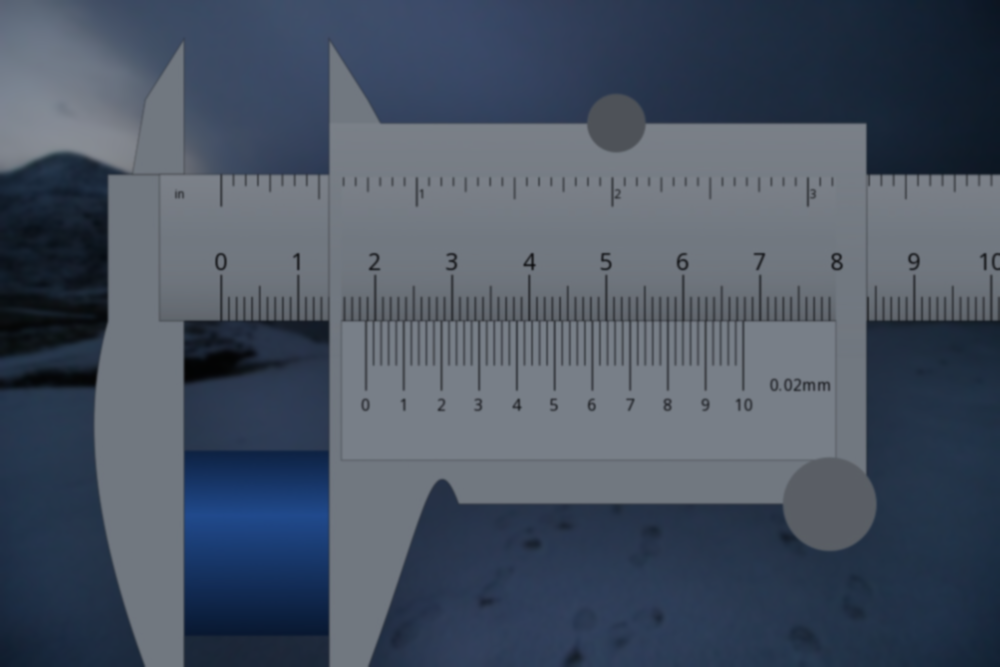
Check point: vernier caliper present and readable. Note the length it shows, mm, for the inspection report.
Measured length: 18.8 mm
